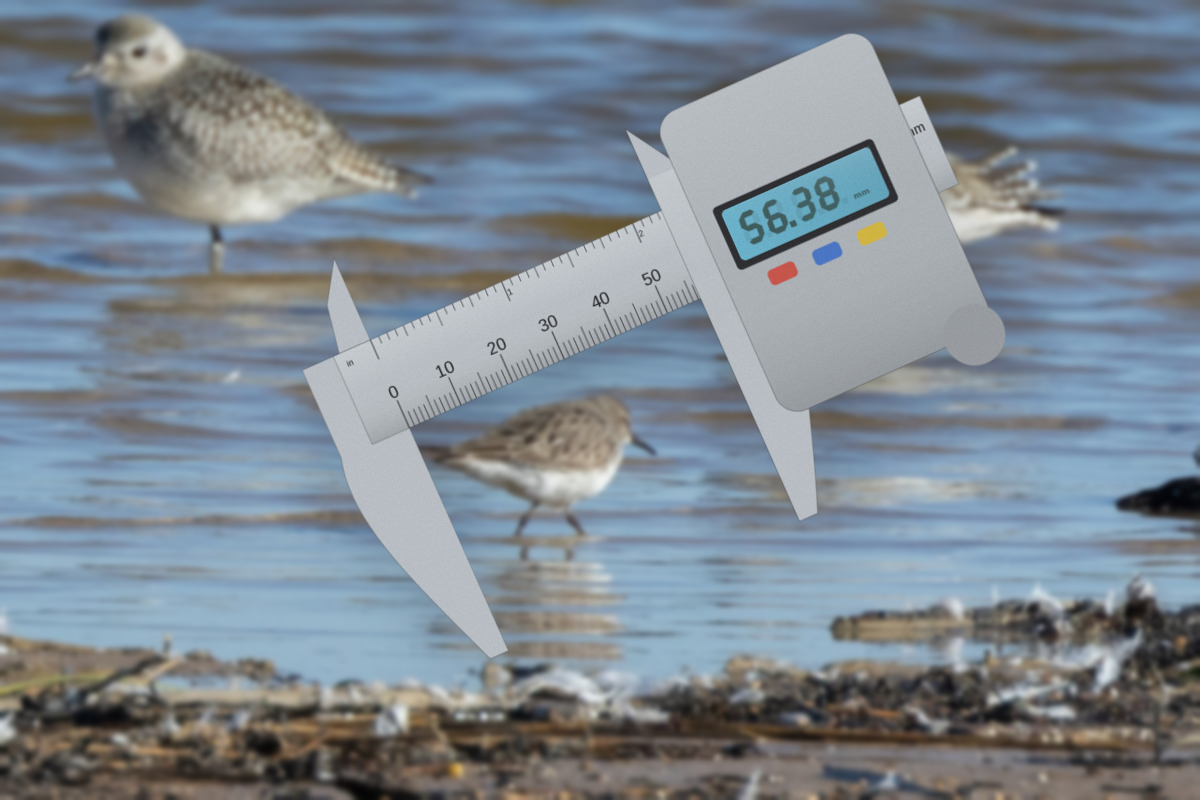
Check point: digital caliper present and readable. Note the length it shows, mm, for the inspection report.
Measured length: 56.38 mm
